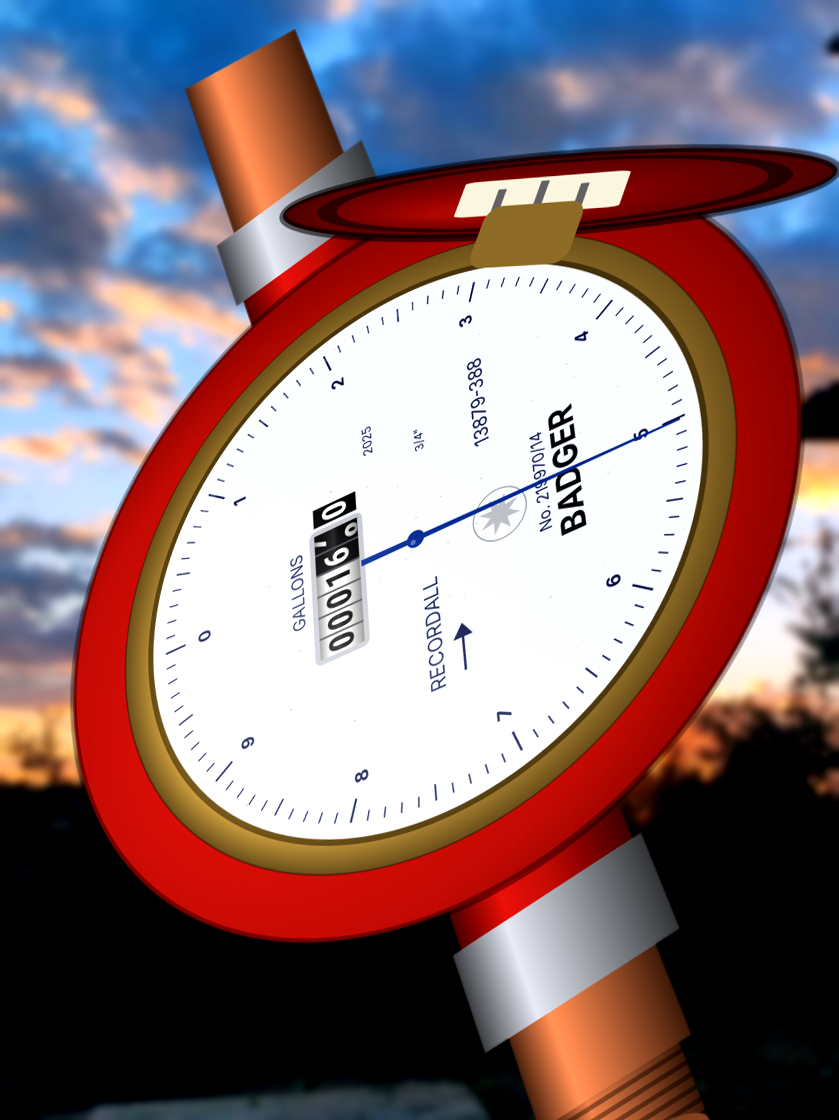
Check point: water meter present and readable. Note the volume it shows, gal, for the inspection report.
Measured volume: 1675.0 gal
